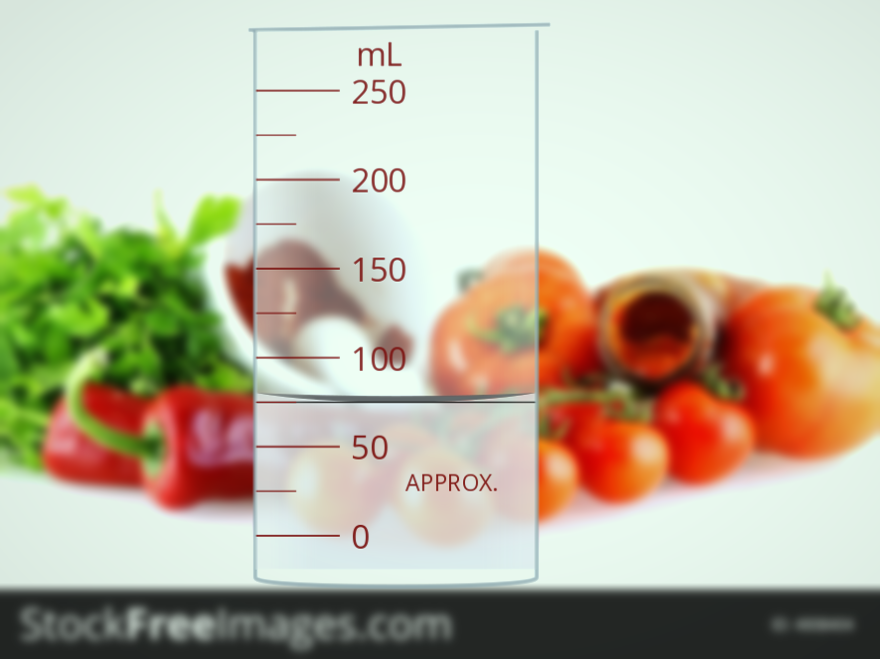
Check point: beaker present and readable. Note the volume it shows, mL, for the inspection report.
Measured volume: 75 mL
